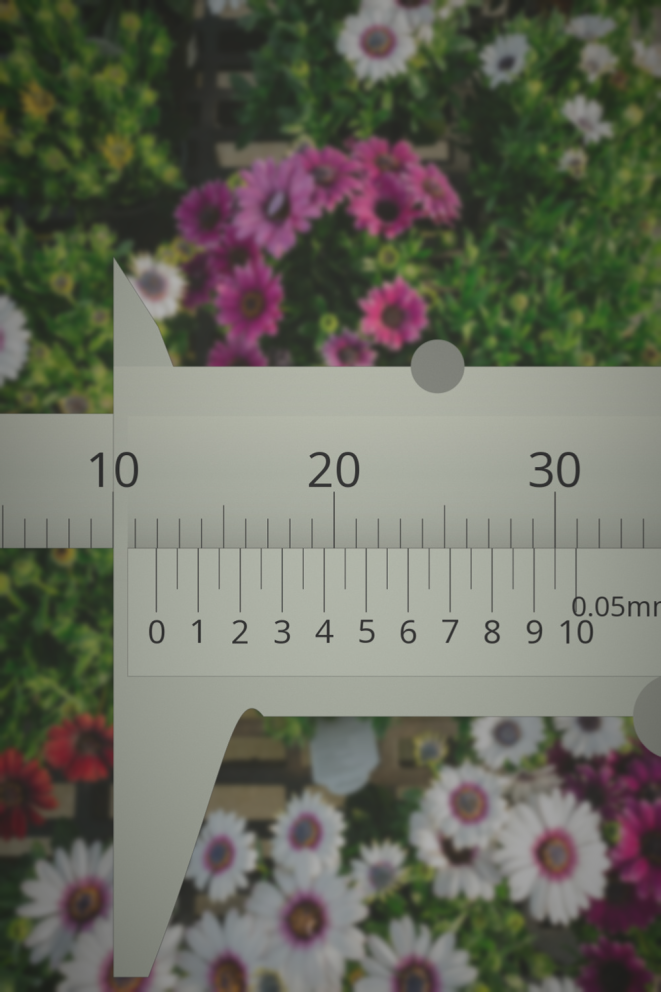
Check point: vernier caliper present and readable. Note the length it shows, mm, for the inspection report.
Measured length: 11.95 mm
